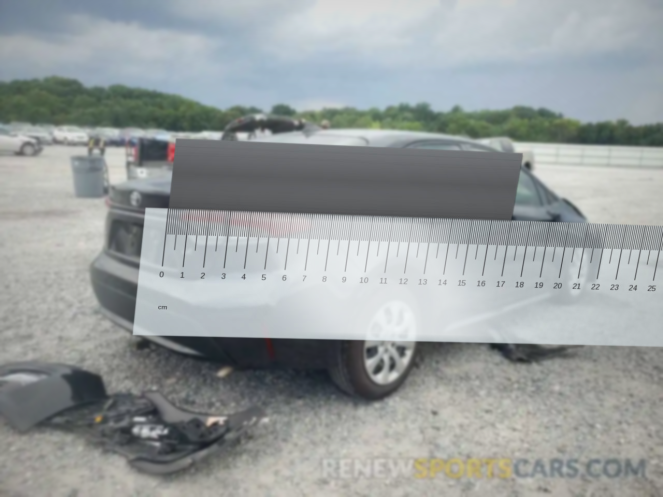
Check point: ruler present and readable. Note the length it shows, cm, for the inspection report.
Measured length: 17 cm
